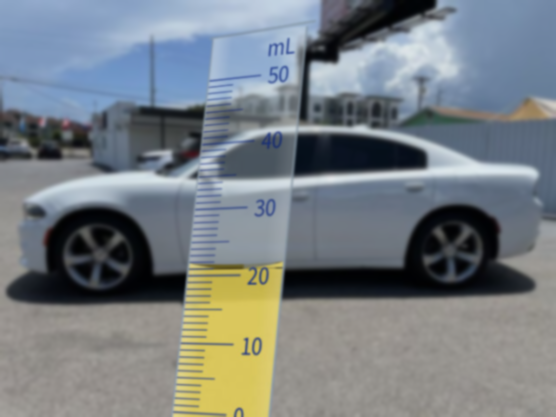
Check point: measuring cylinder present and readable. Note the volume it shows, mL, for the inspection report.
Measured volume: 21 mL
